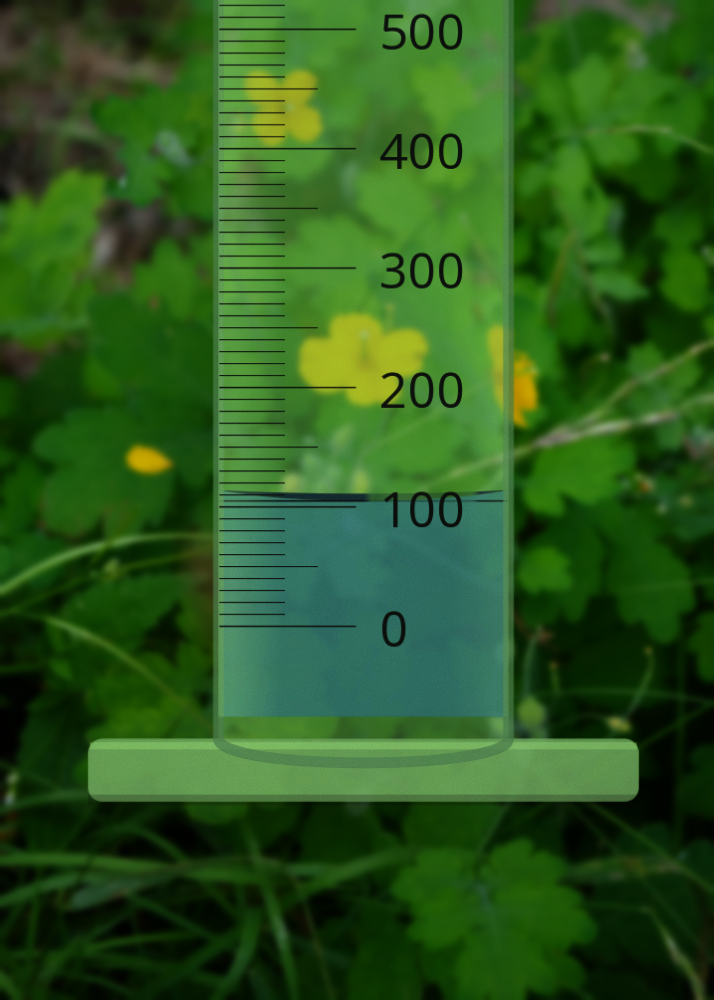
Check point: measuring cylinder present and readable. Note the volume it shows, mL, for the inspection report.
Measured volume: 105 mL
